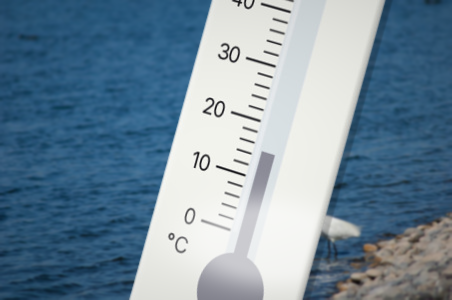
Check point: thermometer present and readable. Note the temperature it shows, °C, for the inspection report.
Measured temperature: 15 °C
